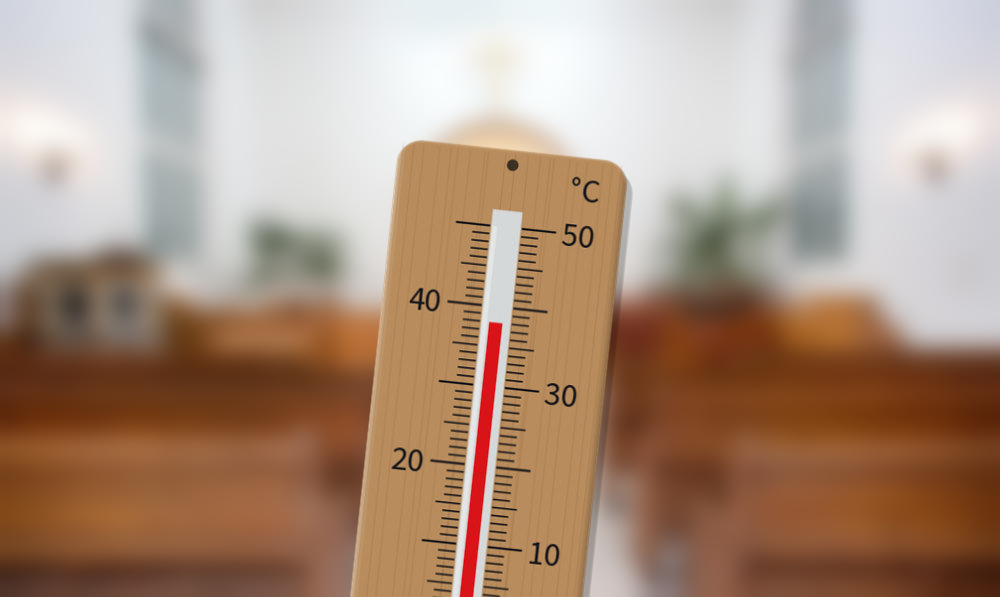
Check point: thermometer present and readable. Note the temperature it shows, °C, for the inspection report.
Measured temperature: 38 °C
